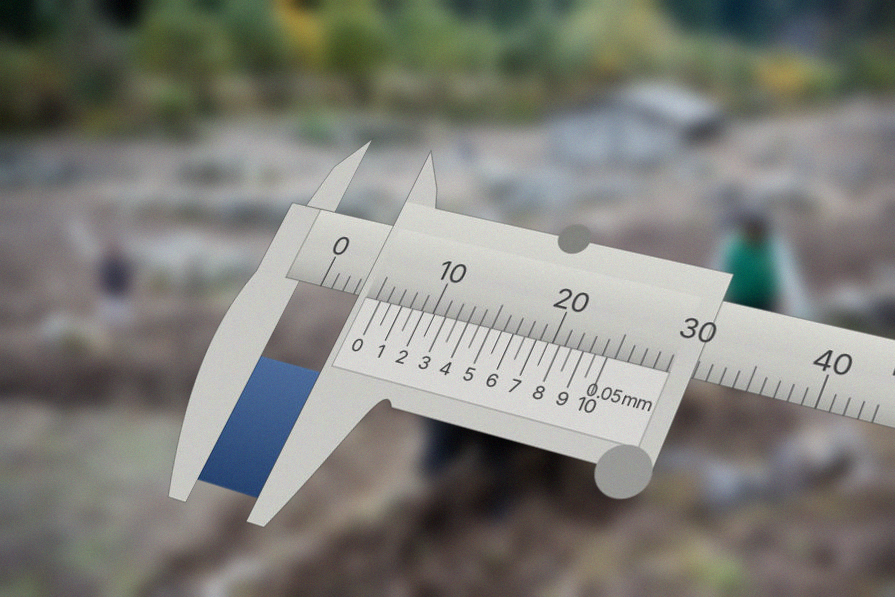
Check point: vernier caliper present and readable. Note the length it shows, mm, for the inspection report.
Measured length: 5.4 mm
